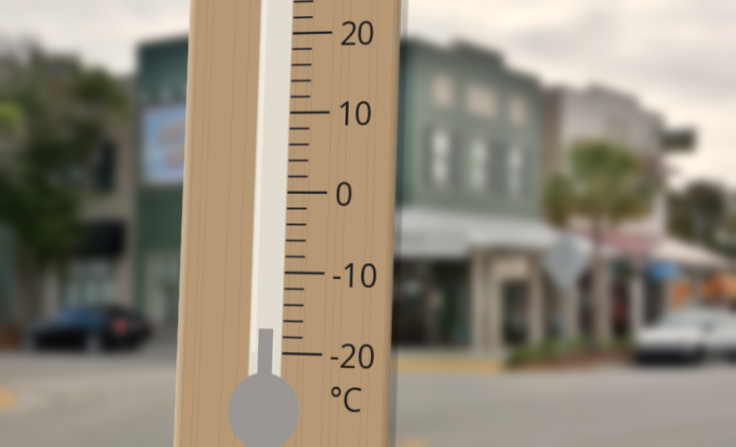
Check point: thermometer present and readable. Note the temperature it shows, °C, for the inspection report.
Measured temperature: -17 °C
